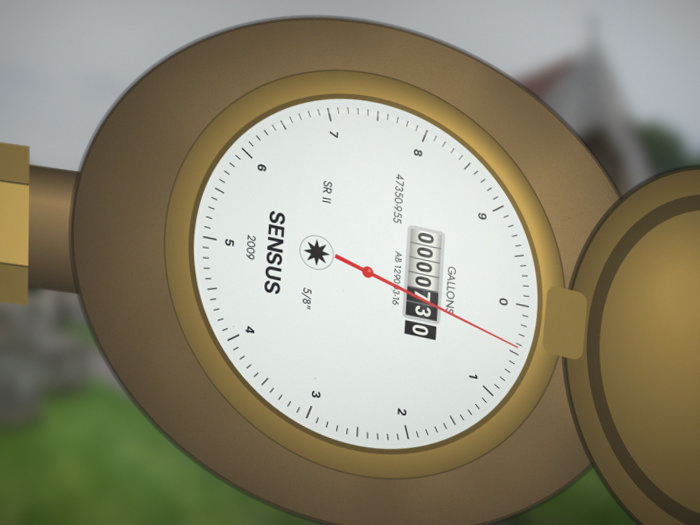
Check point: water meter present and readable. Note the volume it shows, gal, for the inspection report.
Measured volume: 730.4 gal
